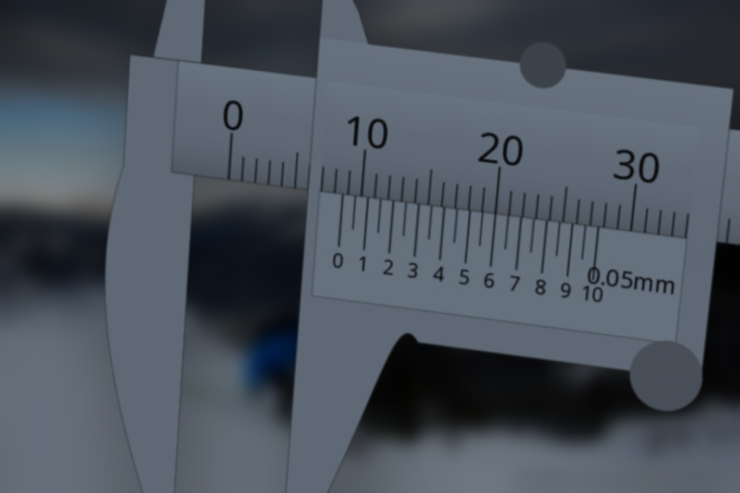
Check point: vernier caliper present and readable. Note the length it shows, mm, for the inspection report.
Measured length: 8.6 mm
